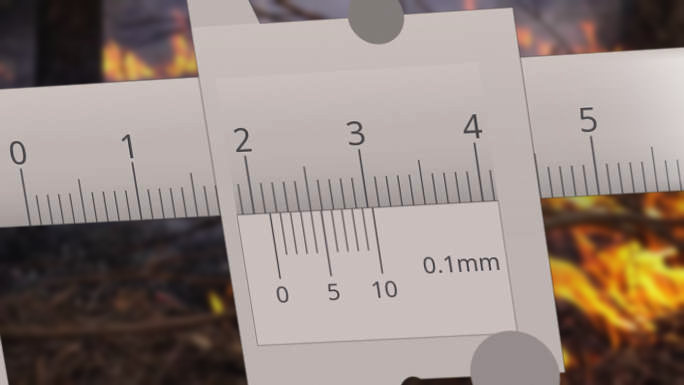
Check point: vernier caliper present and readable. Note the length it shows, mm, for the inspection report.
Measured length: 21.4 mm
